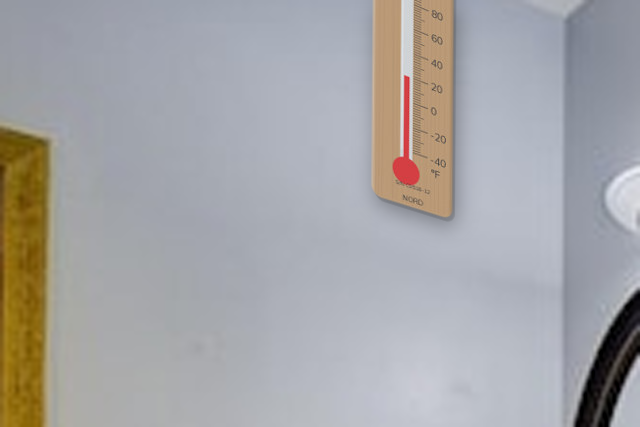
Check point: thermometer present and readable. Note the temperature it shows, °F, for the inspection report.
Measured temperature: 20 °F
